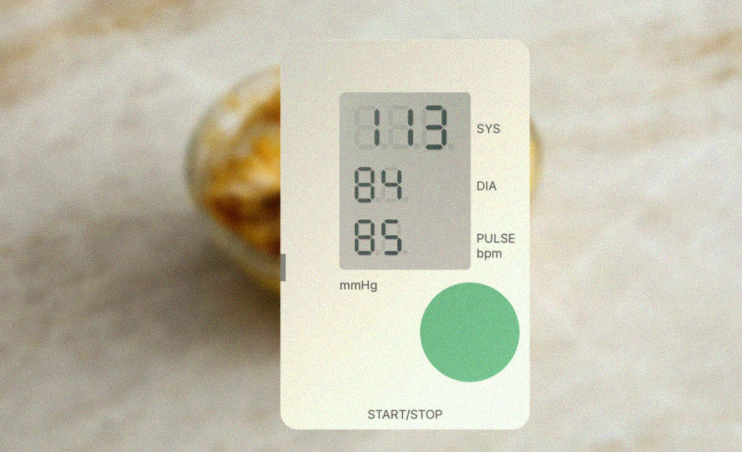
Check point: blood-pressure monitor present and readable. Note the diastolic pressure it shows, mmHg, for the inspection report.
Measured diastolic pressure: 84 mmHg
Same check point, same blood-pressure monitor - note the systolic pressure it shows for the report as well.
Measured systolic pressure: 113 mmHg
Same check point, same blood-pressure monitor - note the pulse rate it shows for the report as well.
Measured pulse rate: 85 bpm
